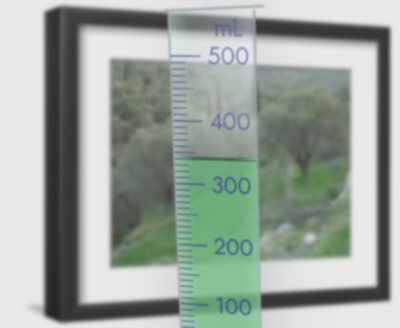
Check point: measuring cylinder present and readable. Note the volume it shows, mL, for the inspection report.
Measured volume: 340 mL
